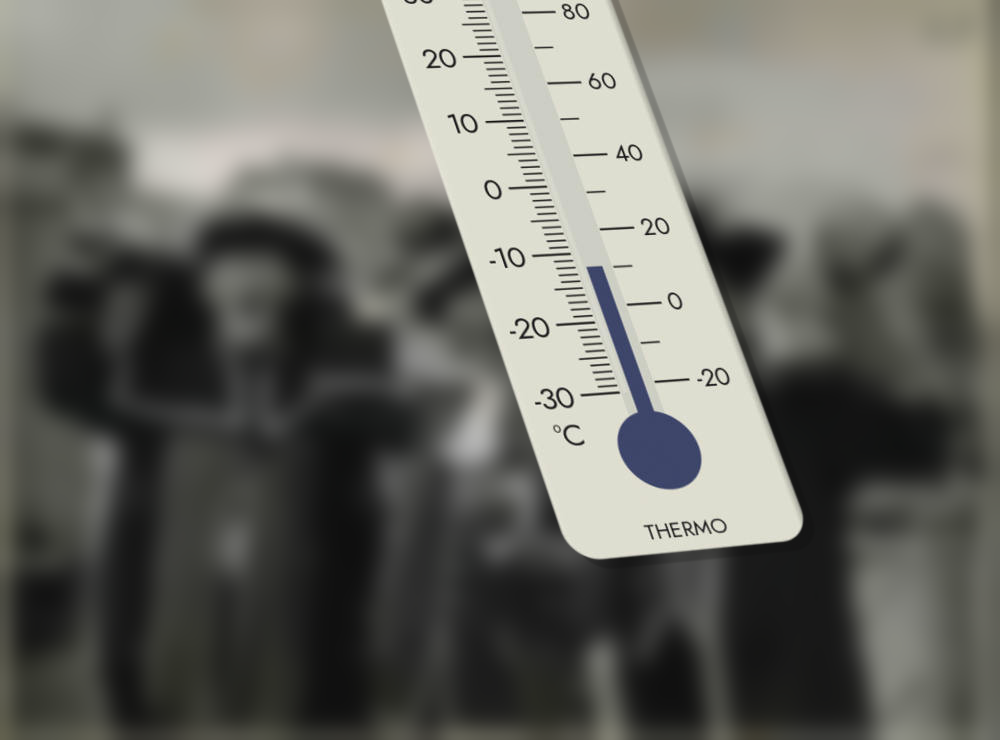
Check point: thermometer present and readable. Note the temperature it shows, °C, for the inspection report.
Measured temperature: -12 °C
